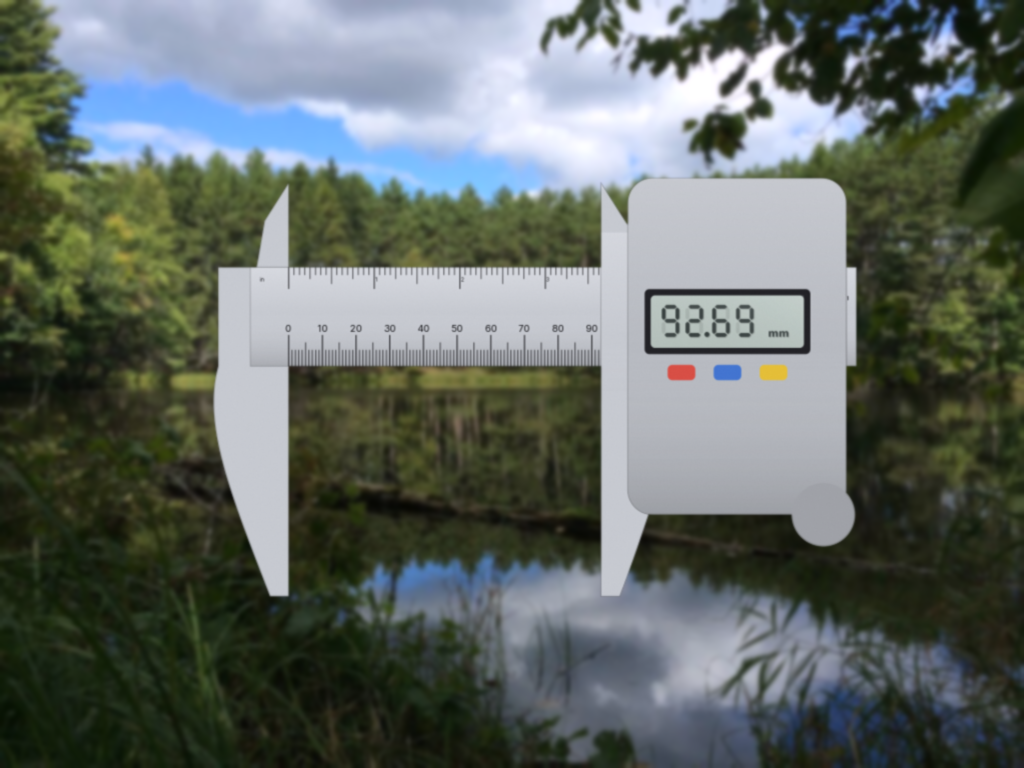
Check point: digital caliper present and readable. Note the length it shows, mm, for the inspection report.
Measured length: 92.69 mm
